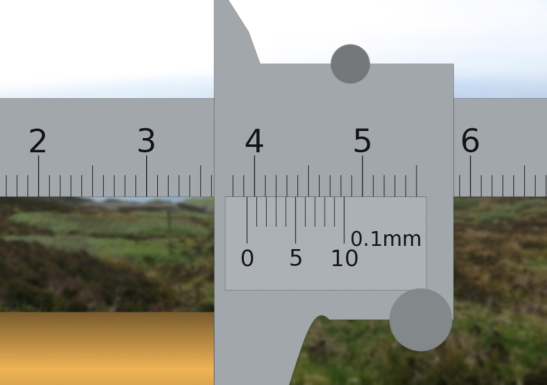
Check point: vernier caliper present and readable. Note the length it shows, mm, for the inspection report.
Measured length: 39.3 mm
